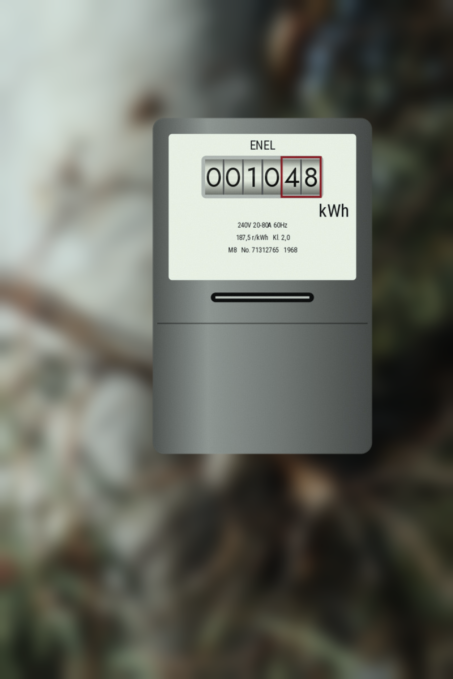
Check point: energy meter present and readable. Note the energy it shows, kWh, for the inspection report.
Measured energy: 10.48 kWh
